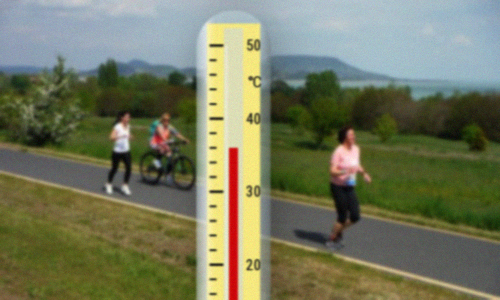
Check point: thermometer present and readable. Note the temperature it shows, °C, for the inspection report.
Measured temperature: 36 °C
